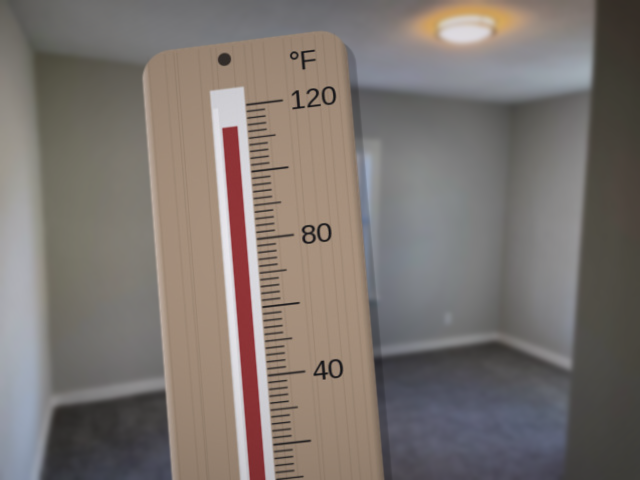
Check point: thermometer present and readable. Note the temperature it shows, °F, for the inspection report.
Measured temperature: 114 °F
